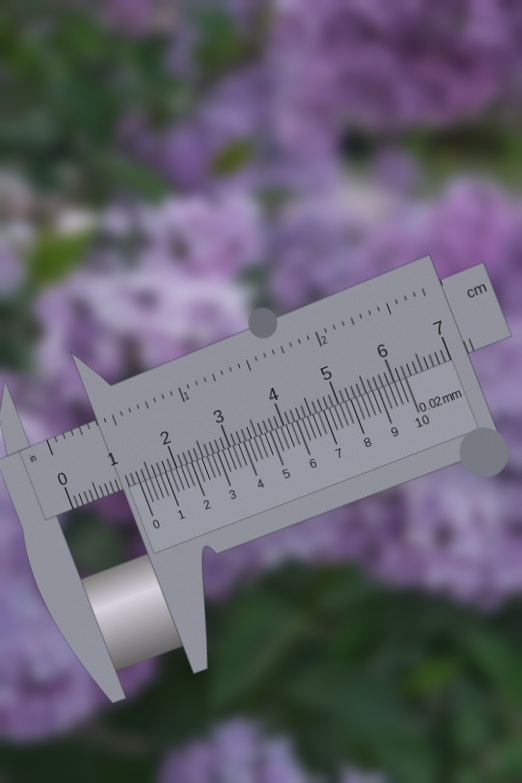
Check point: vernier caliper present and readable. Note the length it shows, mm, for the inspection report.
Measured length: 13.0 mm
